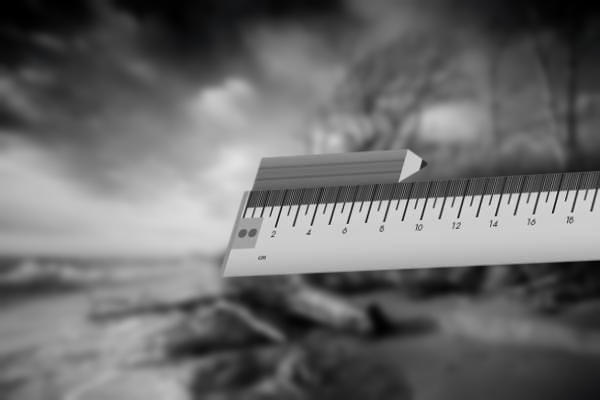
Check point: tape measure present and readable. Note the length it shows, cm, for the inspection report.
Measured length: 9.5 cm
